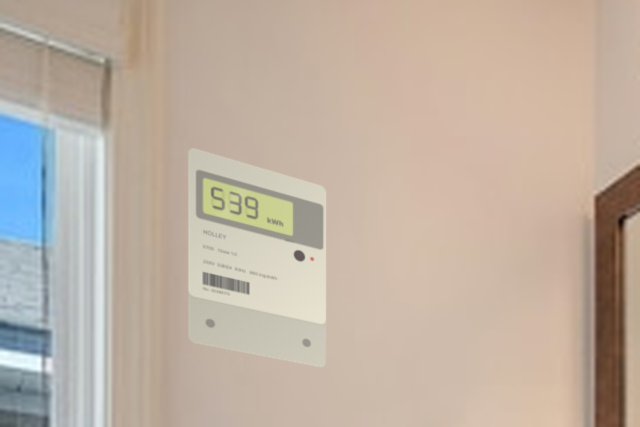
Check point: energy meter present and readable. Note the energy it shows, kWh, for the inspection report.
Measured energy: 539 kWh
